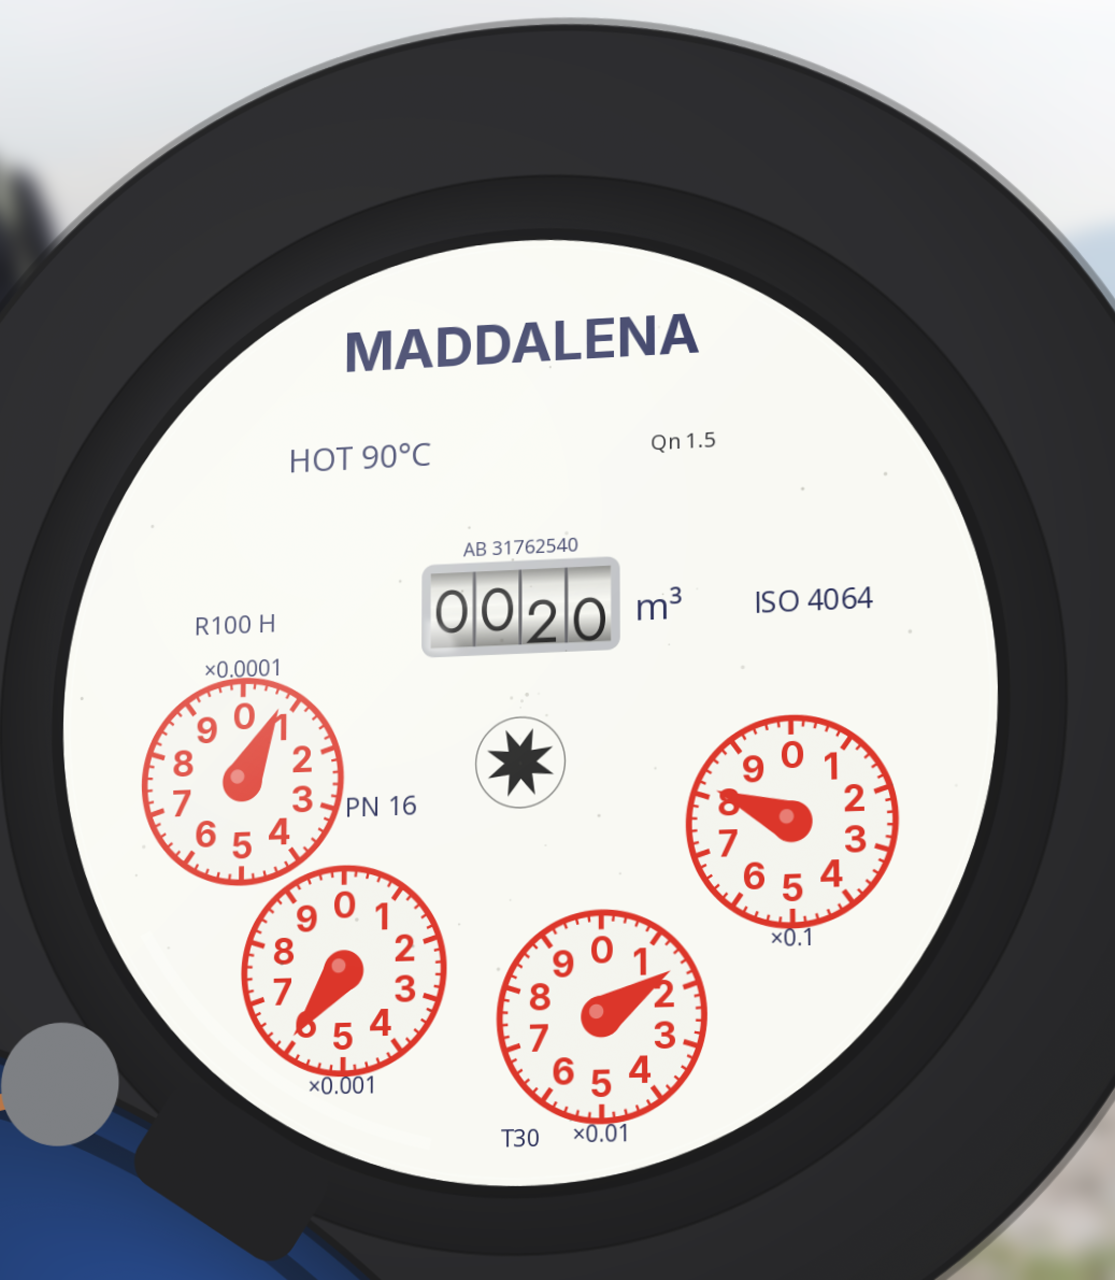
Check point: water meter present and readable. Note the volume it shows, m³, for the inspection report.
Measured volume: 19.8160 m³
